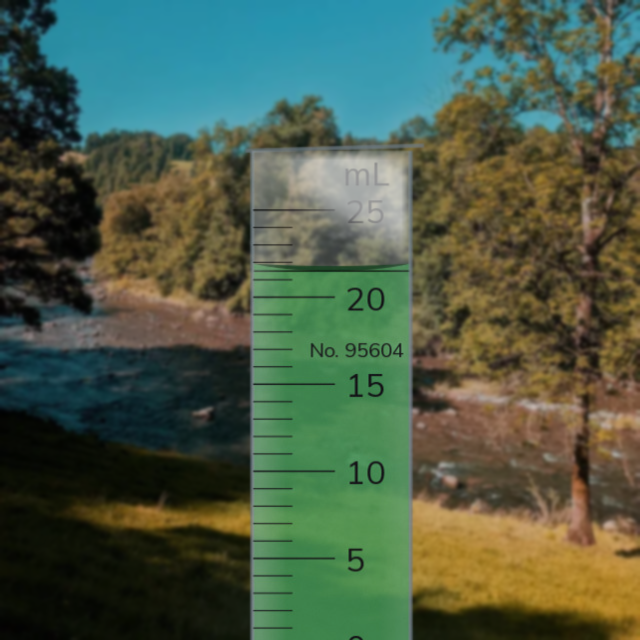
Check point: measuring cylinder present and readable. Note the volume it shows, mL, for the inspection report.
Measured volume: 21.5 mL
